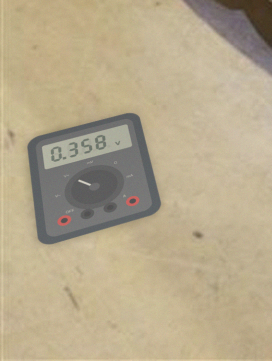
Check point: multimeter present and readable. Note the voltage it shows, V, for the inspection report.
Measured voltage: 0.358 V
